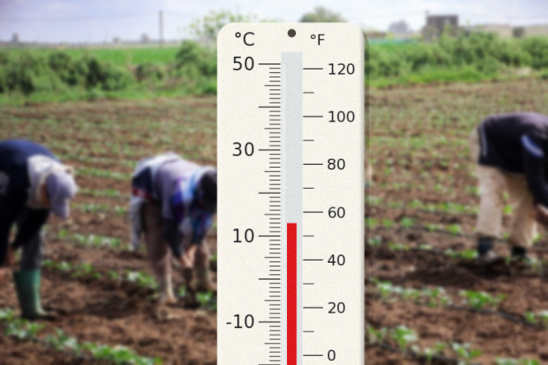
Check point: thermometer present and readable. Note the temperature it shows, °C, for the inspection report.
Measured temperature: 13 °C
